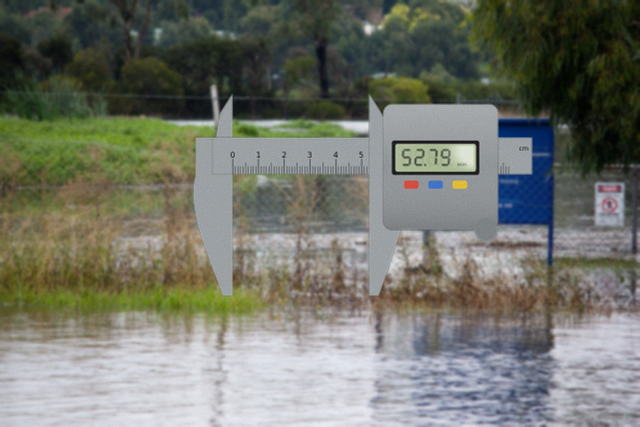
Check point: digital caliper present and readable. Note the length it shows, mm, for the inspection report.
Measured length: 52.79 mm
